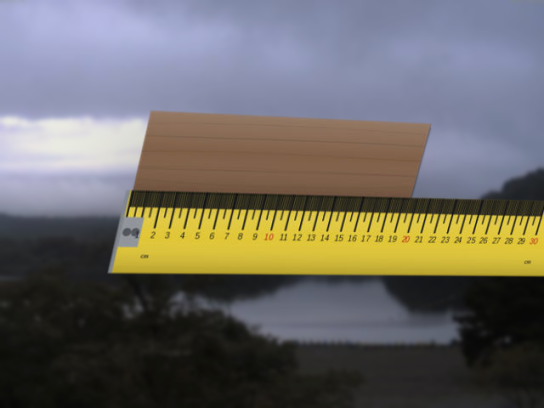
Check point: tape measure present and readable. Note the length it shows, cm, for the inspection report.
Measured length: 19.5 cm
